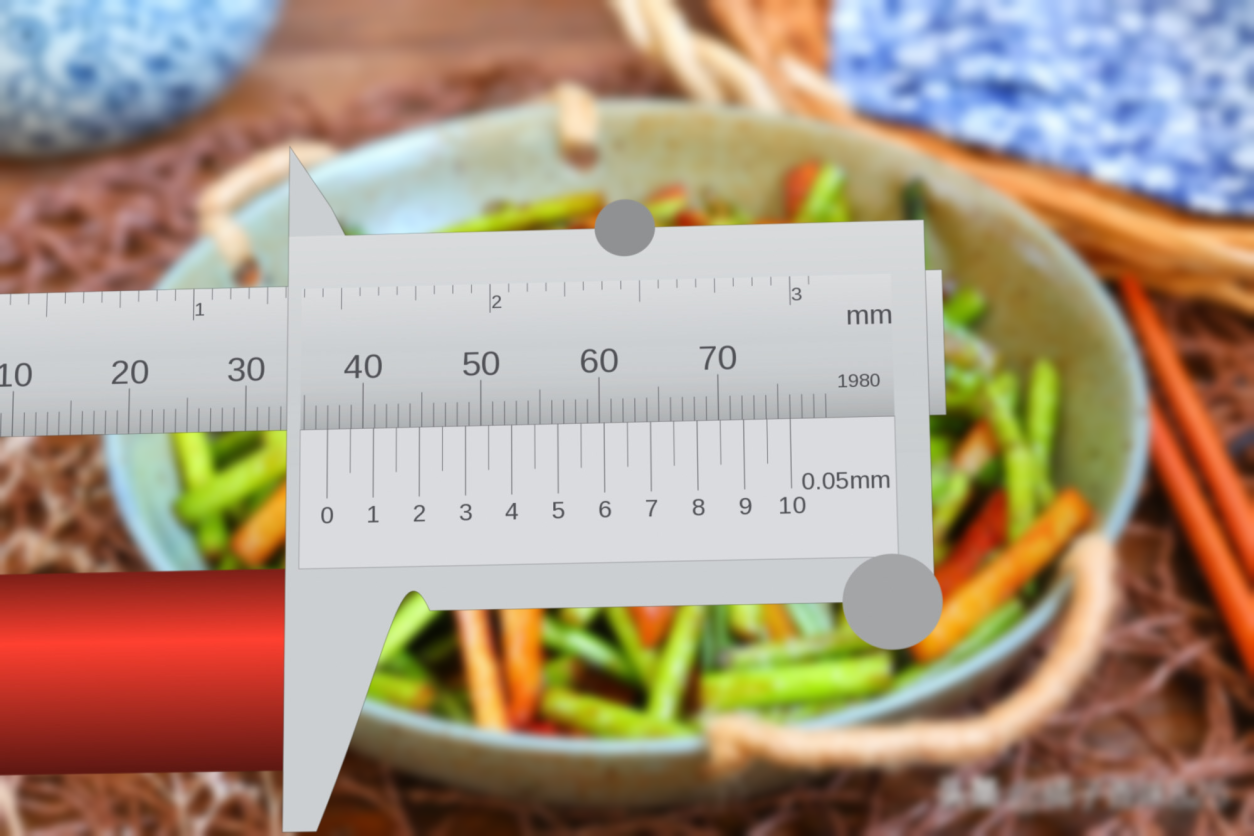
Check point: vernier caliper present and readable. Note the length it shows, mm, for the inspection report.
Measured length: 37.0 mm
